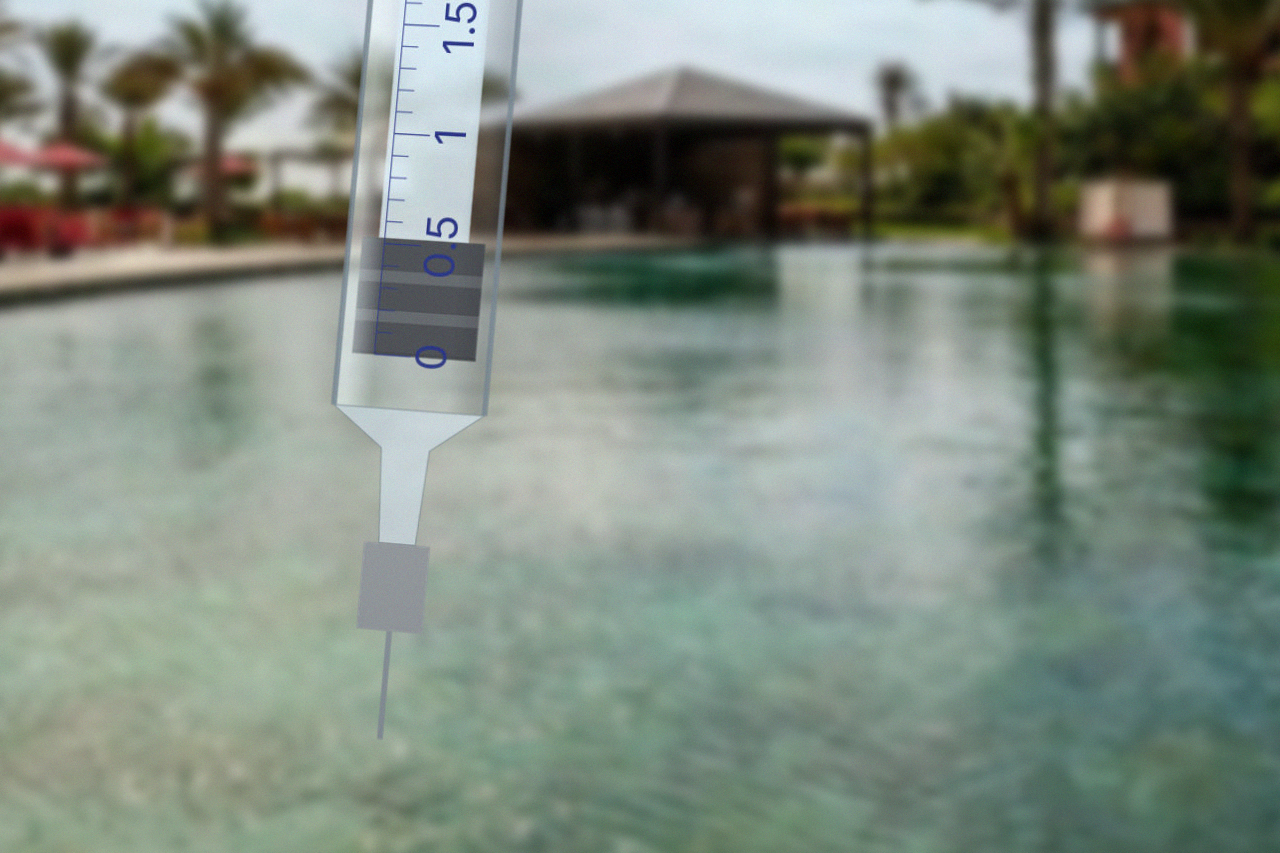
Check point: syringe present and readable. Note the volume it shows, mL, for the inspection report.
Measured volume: 0 mL
